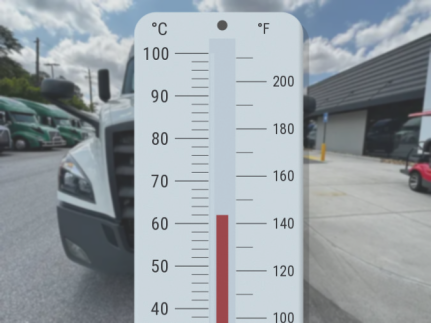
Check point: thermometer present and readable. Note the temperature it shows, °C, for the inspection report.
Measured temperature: 62 °C
